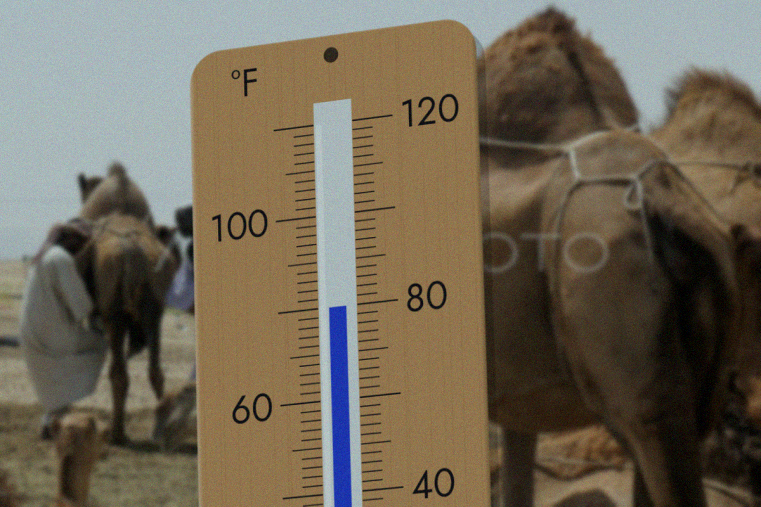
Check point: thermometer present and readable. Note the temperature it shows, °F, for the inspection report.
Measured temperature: 80 °F
